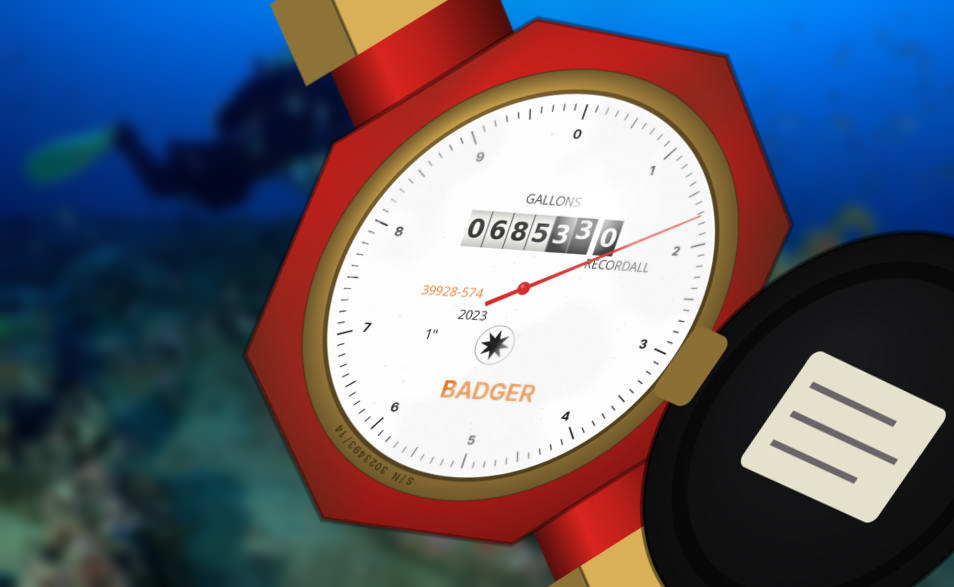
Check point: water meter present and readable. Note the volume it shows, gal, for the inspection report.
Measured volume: 685331.7 gal
